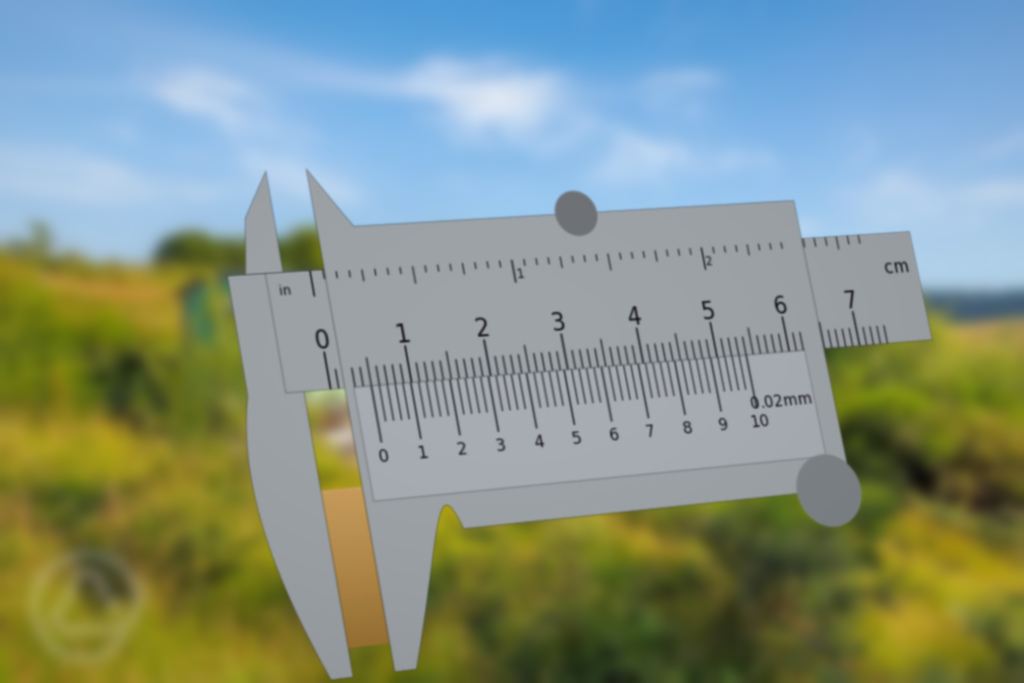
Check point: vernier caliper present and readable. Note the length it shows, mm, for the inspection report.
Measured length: 5.0 mm
